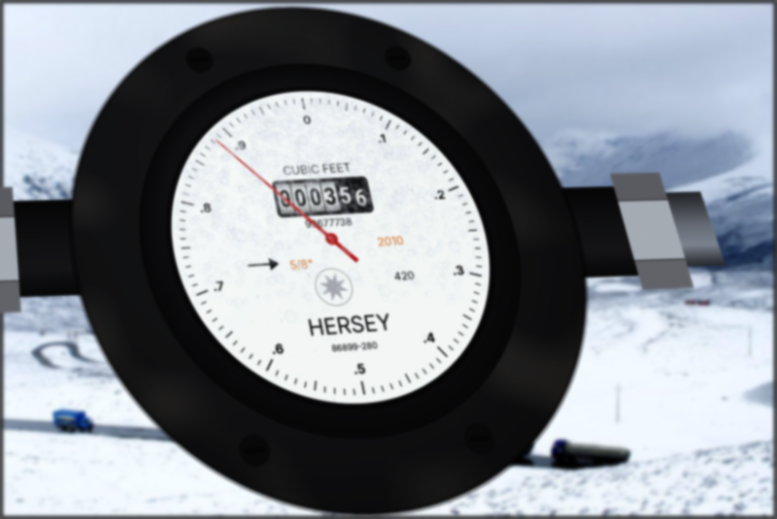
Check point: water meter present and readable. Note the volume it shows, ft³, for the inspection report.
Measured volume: 355.88 ft³
